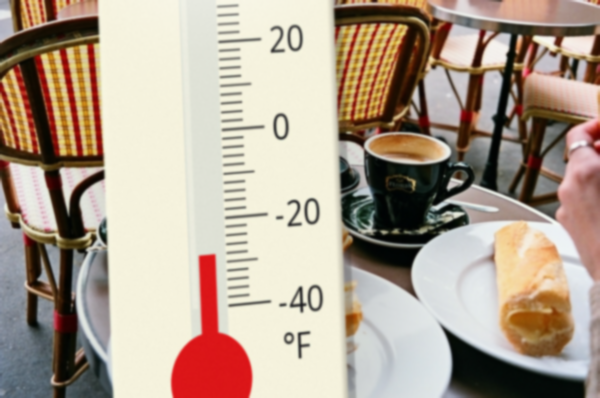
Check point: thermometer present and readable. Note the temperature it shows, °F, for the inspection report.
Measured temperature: -28 °F
